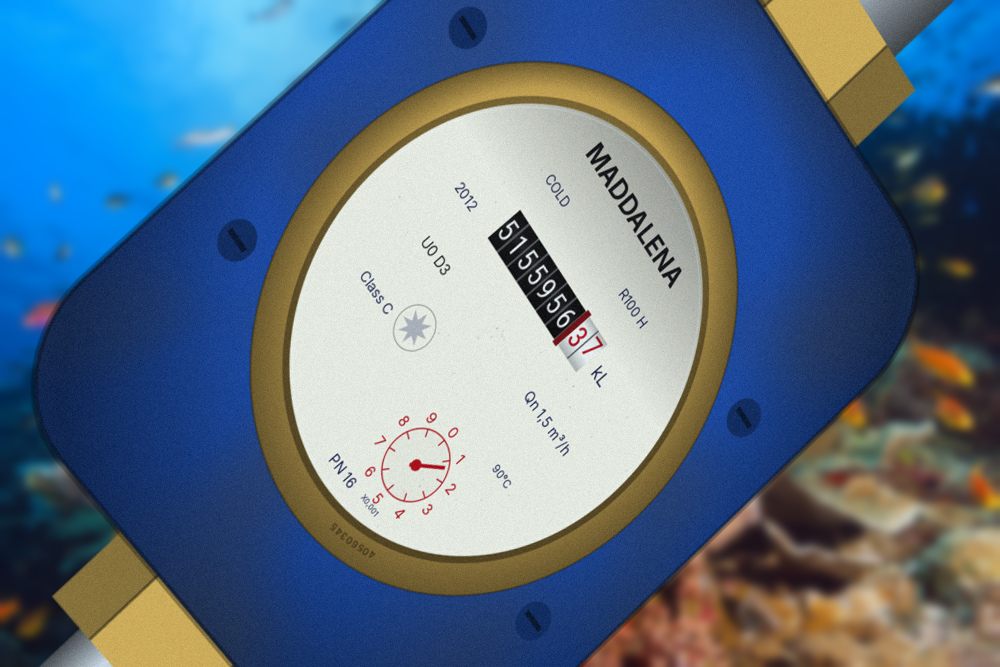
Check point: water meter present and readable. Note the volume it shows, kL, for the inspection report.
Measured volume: 5155956.371 kL
